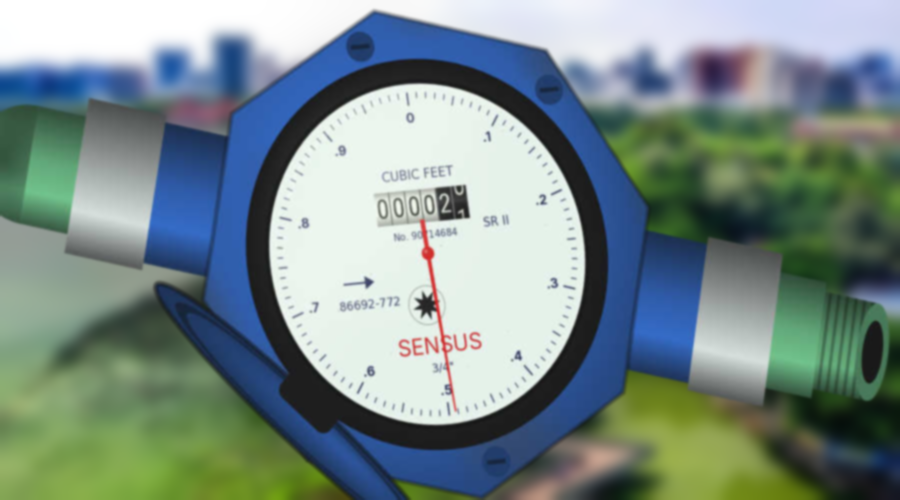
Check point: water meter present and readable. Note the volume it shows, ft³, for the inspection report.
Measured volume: 20.49 ft³
